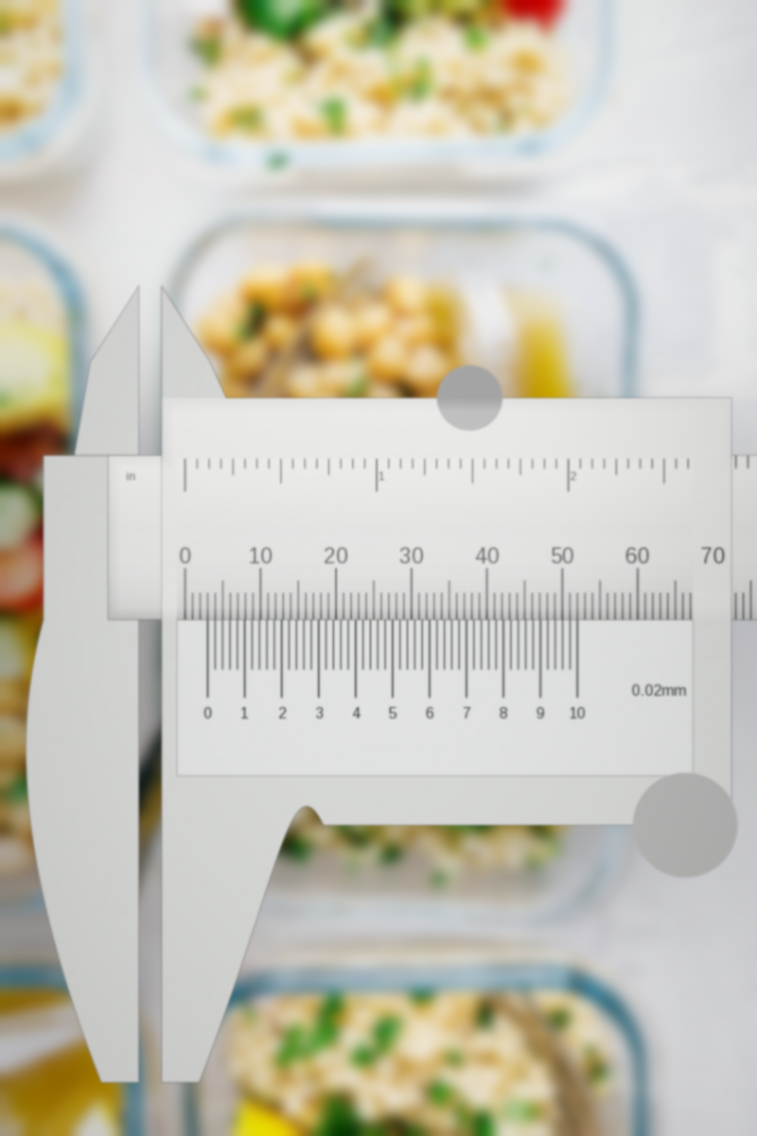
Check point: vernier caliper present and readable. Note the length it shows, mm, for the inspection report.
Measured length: 3.0 mm
